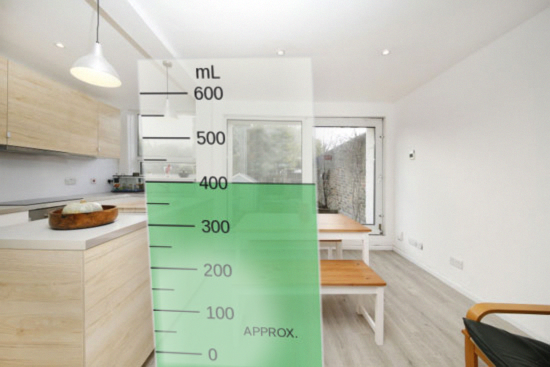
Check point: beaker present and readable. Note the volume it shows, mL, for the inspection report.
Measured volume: 400 mL
